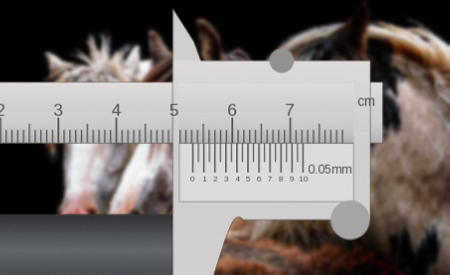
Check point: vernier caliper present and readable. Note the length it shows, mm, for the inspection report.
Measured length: 53.2 mm
